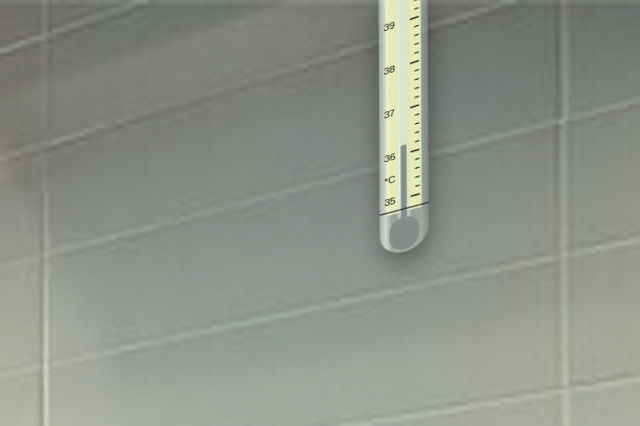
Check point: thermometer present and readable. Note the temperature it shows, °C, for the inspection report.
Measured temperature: 36.2 °C
